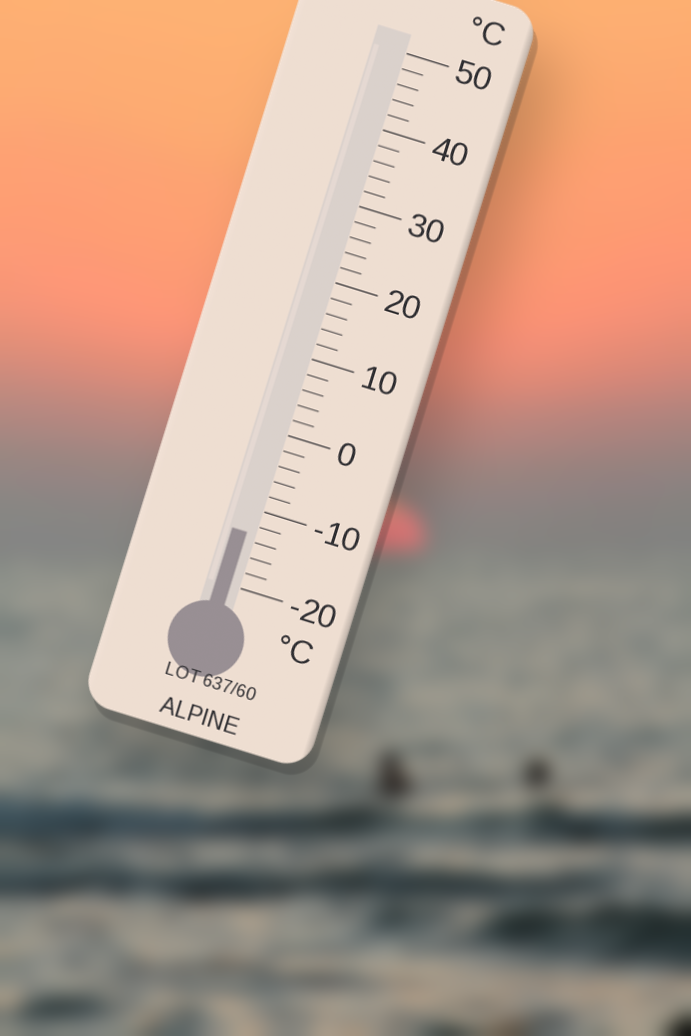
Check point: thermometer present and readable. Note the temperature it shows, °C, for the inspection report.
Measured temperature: -13 °C
